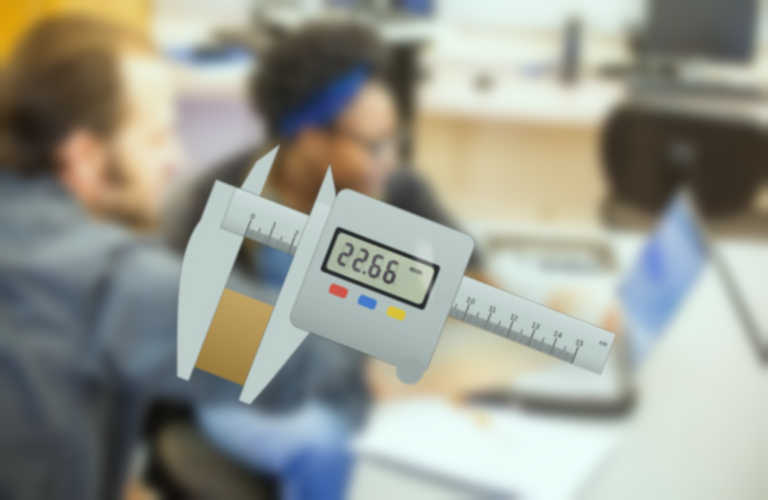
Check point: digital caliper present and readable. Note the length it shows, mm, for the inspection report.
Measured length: 22.66 mm
